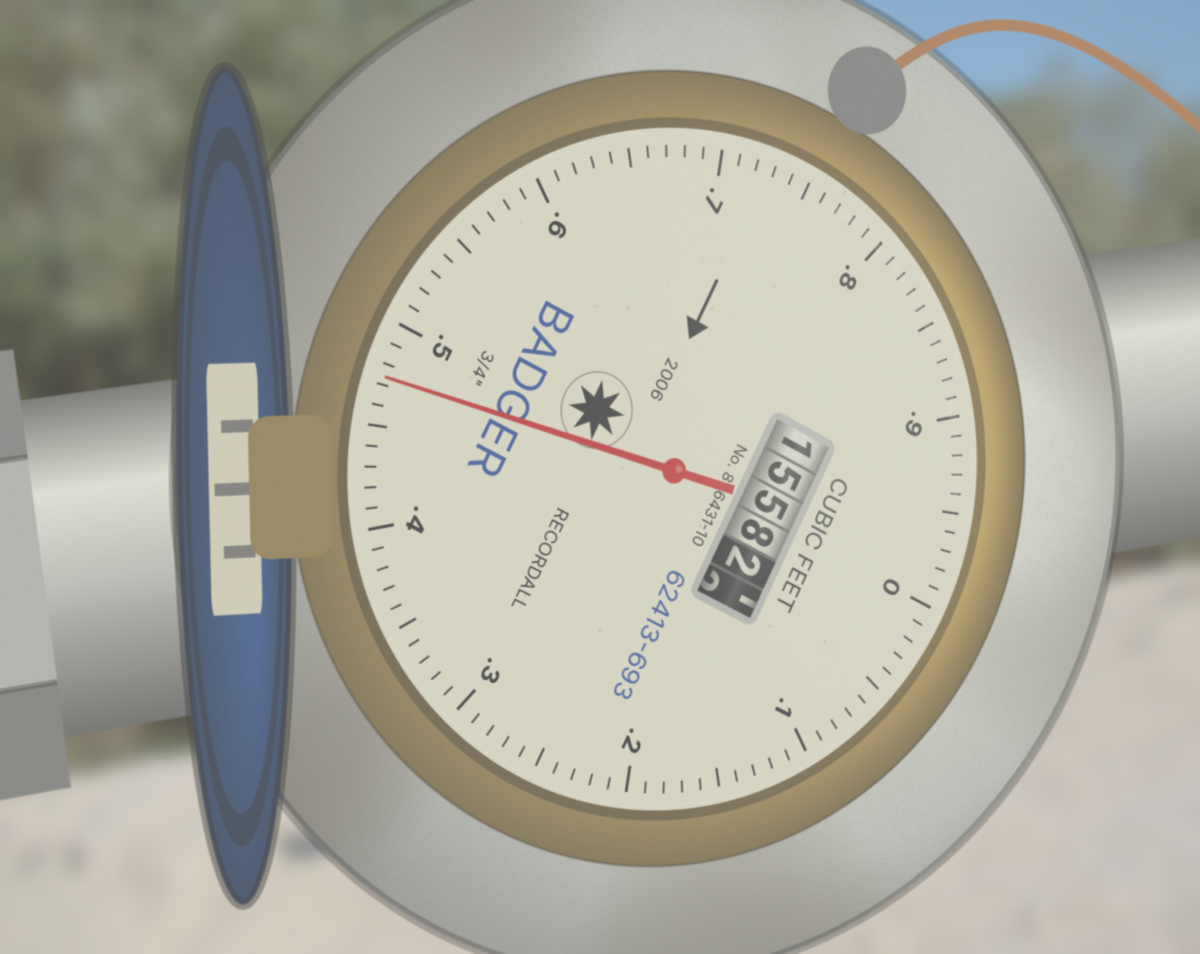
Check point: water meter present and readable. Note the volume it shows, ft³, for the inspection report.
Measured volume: 155821.47 ft³
